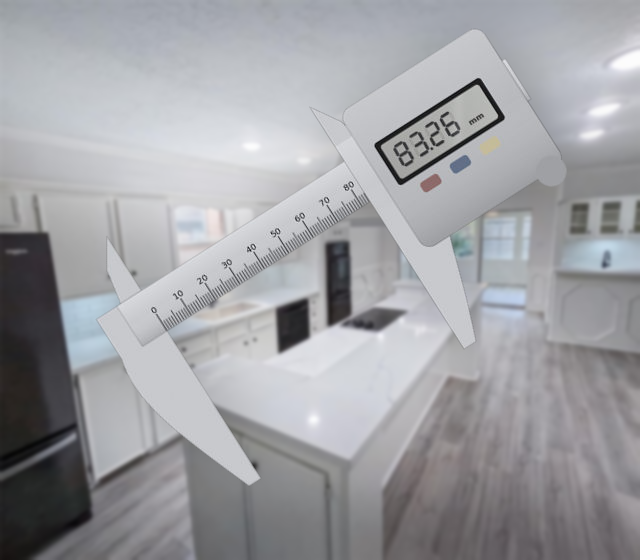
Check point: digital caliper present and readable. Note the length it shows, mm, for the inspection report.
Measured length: 83.26 mm
